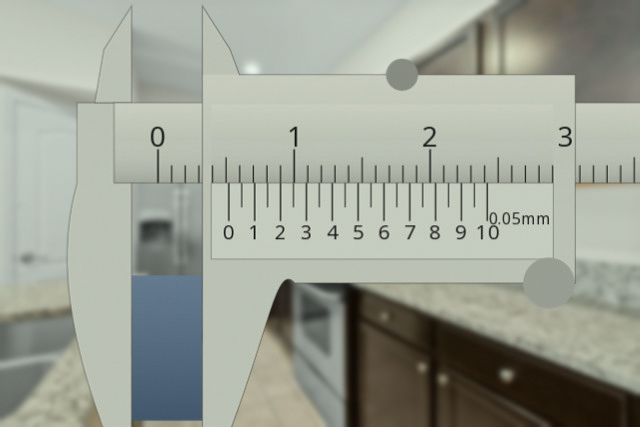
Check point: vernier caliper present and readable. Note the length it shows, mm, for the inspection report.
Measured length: 5.2 mm
